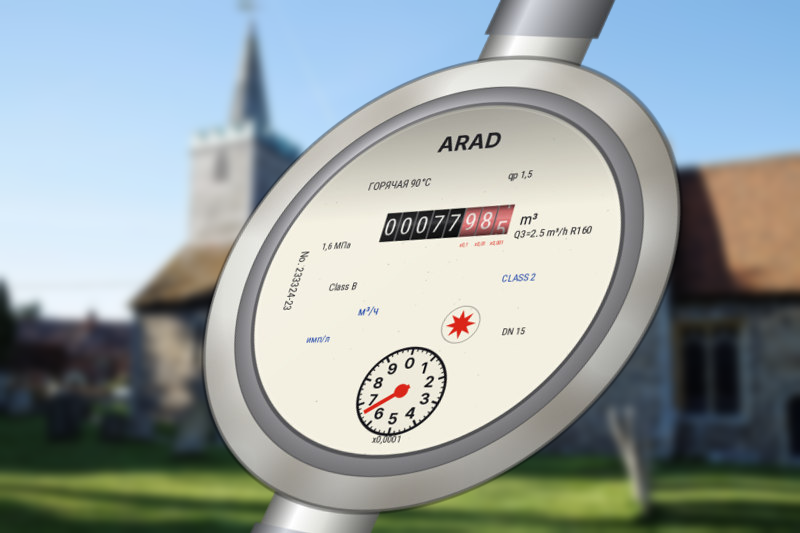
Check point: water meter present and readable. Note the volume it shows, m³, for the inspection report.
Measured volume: 77.9846 m³
